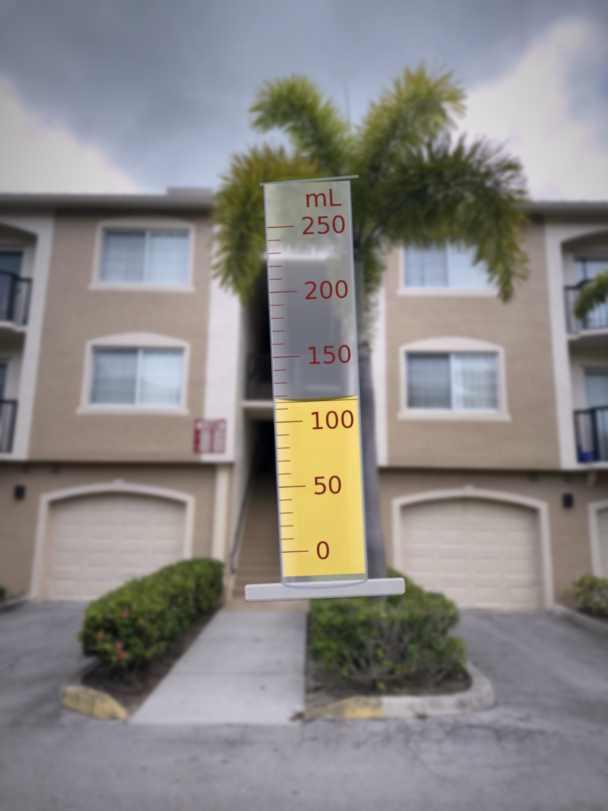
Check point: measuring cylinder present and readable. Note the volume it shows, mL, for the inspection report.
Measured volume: 115 mL
